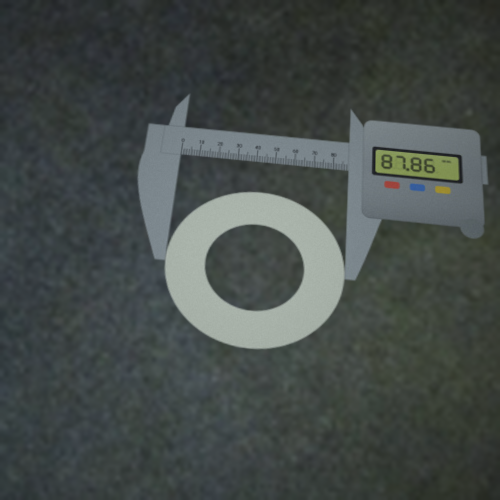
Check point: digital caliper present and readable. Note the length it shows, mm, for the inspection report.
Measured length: 87.86 mm
